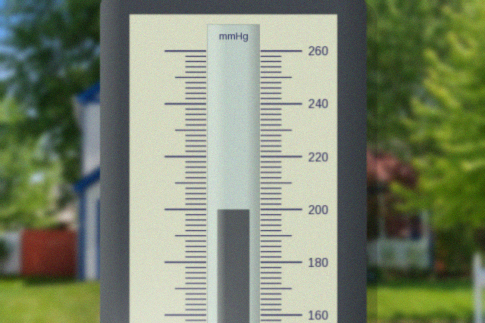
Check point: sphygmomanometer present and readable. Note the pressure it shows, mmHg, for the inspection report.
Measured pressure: 200 mmHg
